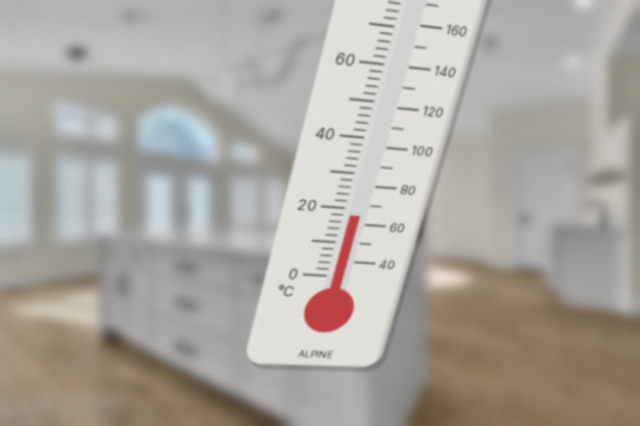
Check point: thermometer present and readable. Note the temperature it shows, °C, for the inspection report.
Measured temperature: 18 °C
